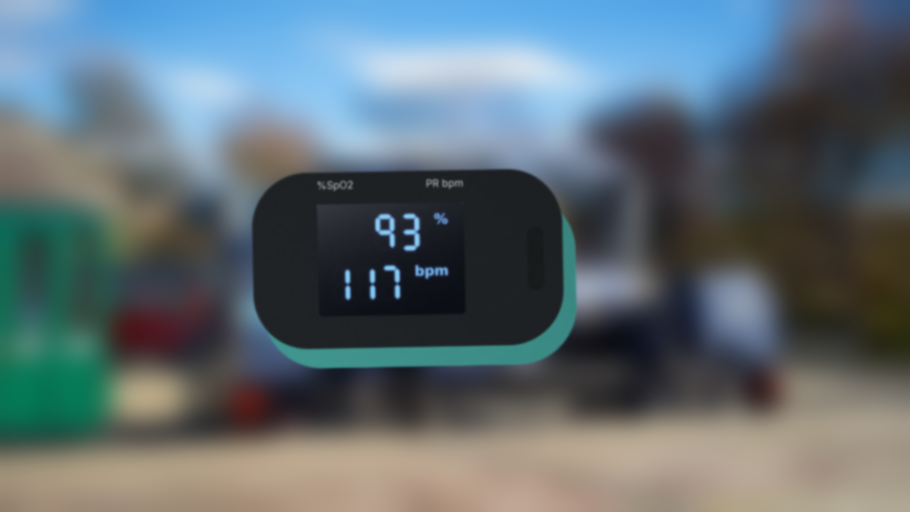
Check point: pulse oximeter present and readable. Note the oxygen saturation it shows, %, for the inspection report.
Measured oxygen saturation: 93 %
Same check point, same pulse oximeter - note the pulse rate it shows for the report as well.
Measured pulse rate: 117 bpm
